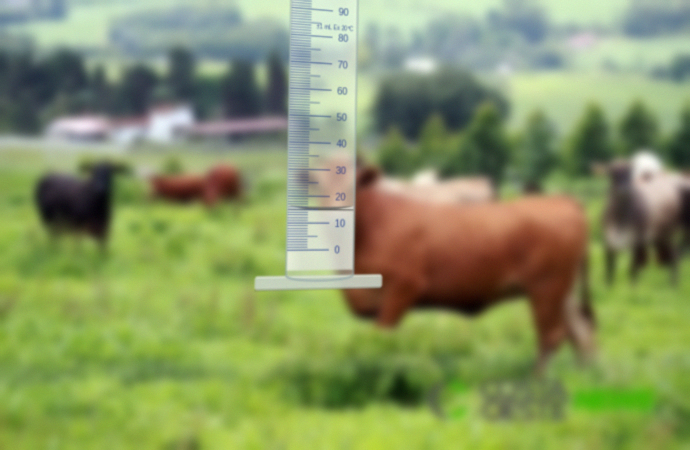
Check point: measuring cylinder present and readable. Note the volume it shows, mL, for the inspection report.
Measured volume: 15 mL
